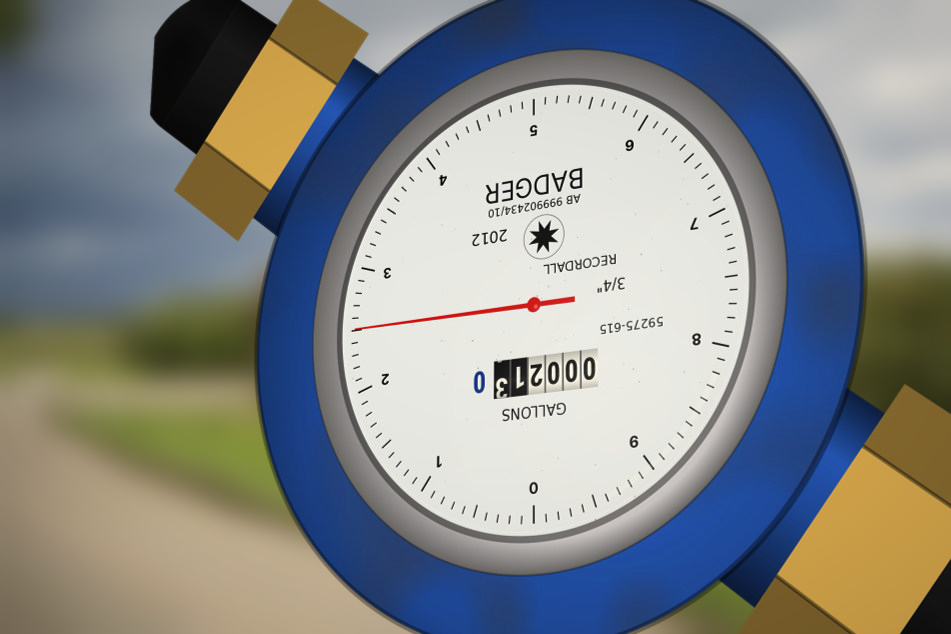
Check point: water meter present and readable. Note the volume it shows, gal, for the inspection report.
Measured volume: 2132.5 gal
